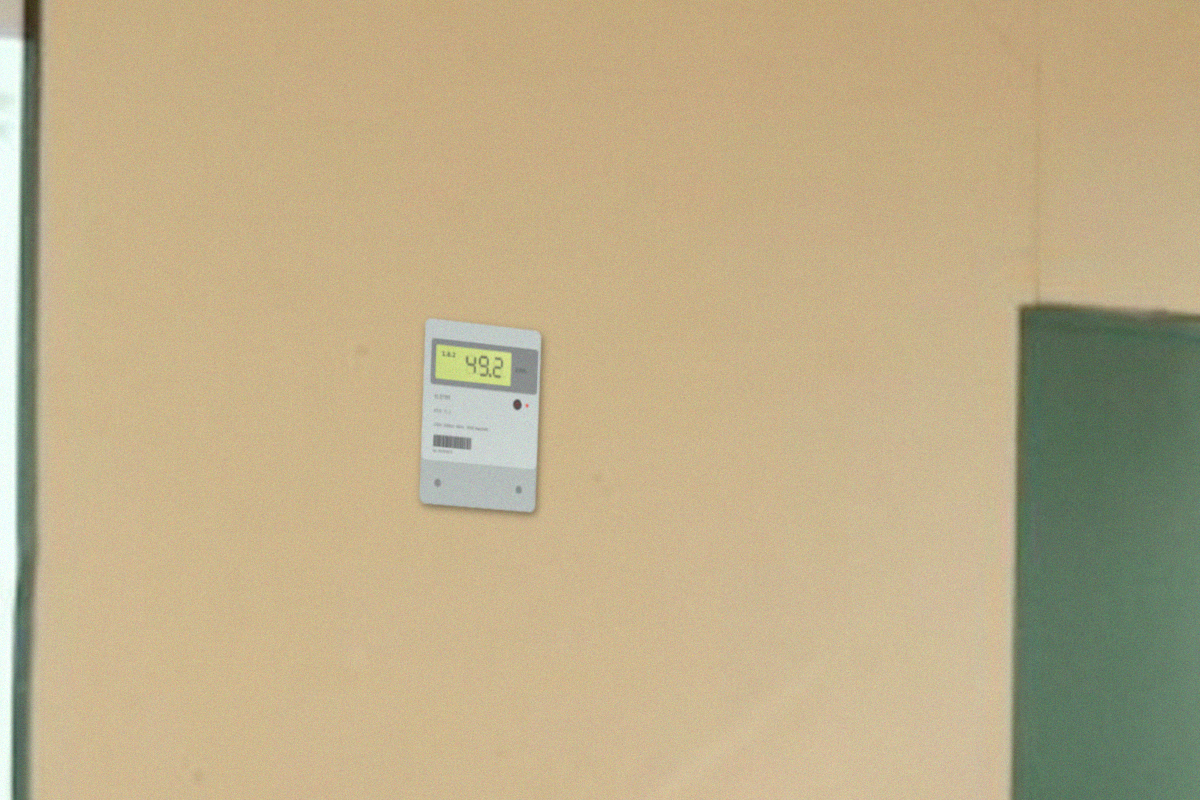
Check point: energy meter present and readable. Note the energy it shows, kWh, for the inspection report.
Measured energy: 49.2 kWh
